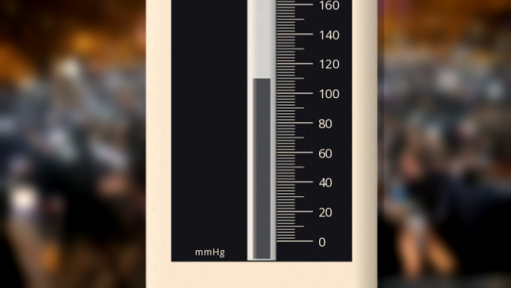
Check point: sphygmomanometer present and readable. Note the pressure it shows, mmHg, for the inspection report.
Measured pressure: 110 mmHg
